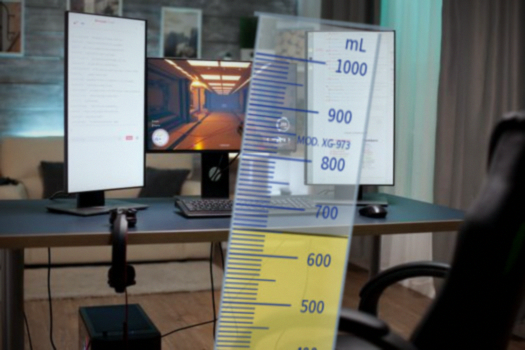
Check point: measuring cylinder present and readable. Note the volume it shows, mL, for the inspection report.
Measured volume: 650 mL
